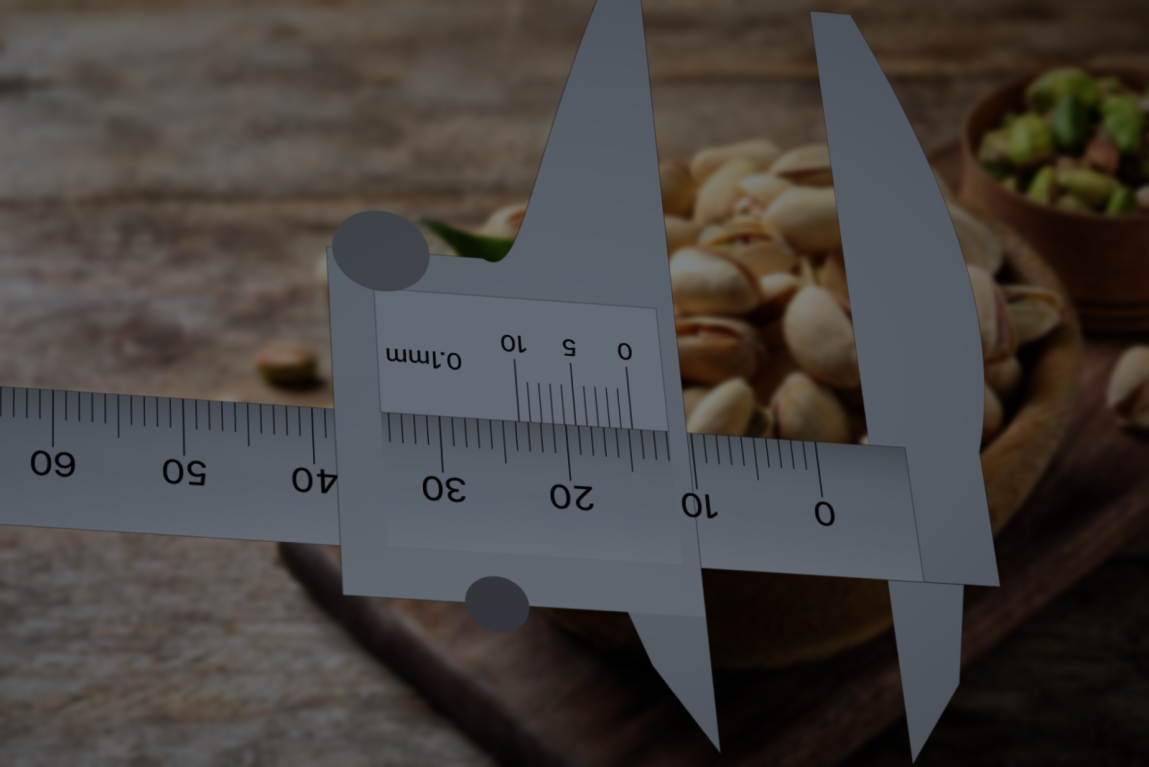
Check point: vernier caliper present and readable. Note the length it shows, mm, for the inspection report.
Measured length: 14.7 mm
